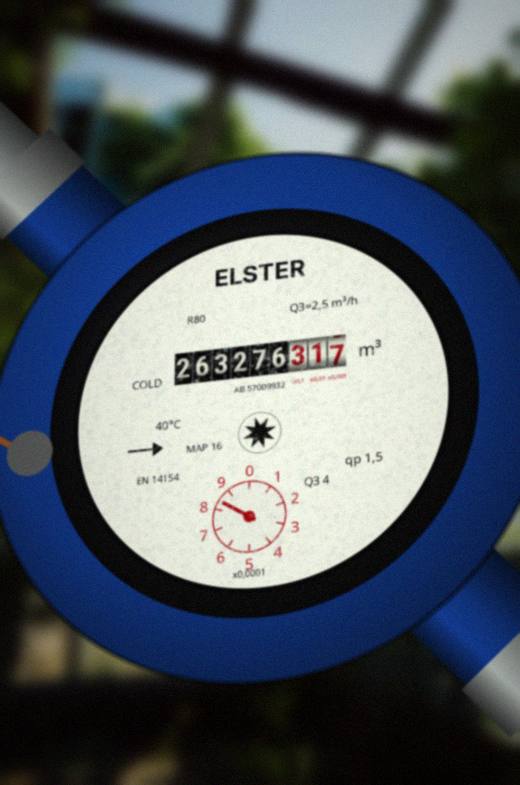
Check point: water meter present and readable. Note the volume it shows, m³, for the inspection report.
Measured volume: 263276.3168 m³
